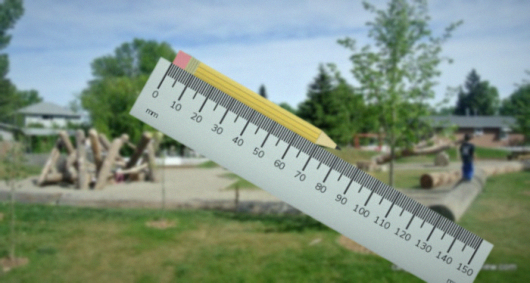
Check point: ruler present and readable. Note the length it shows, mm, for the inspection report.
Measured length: 80 mm
